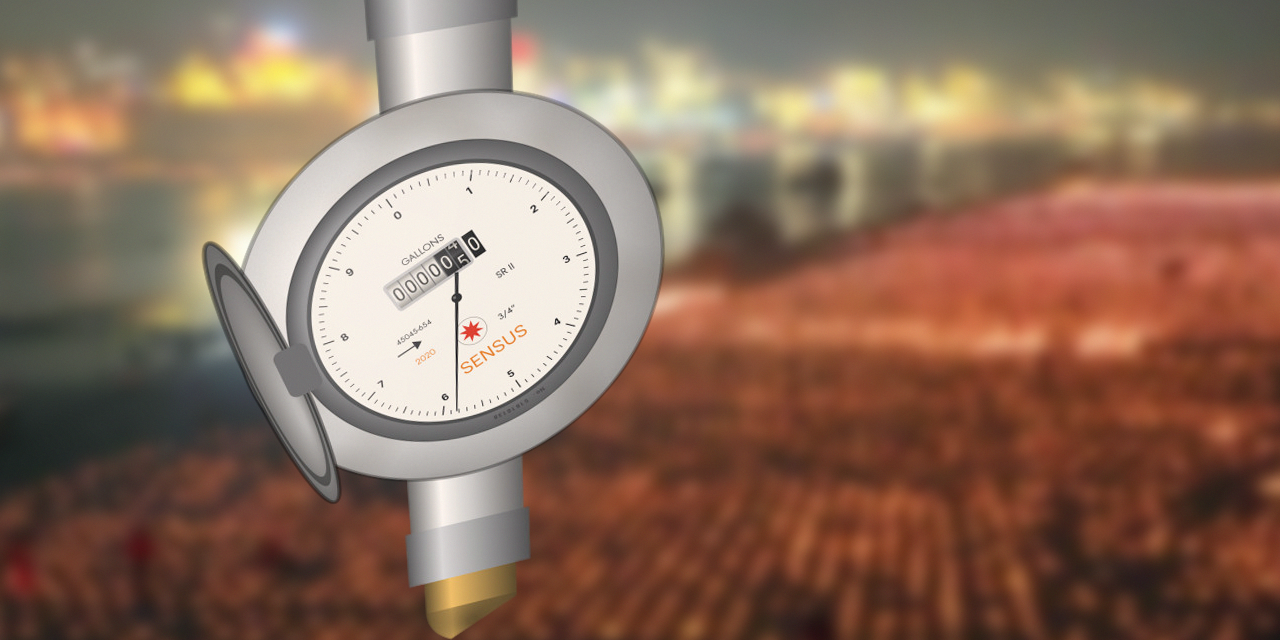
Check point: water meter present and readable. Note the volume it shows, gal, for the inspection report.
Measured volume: 45.8 gal
